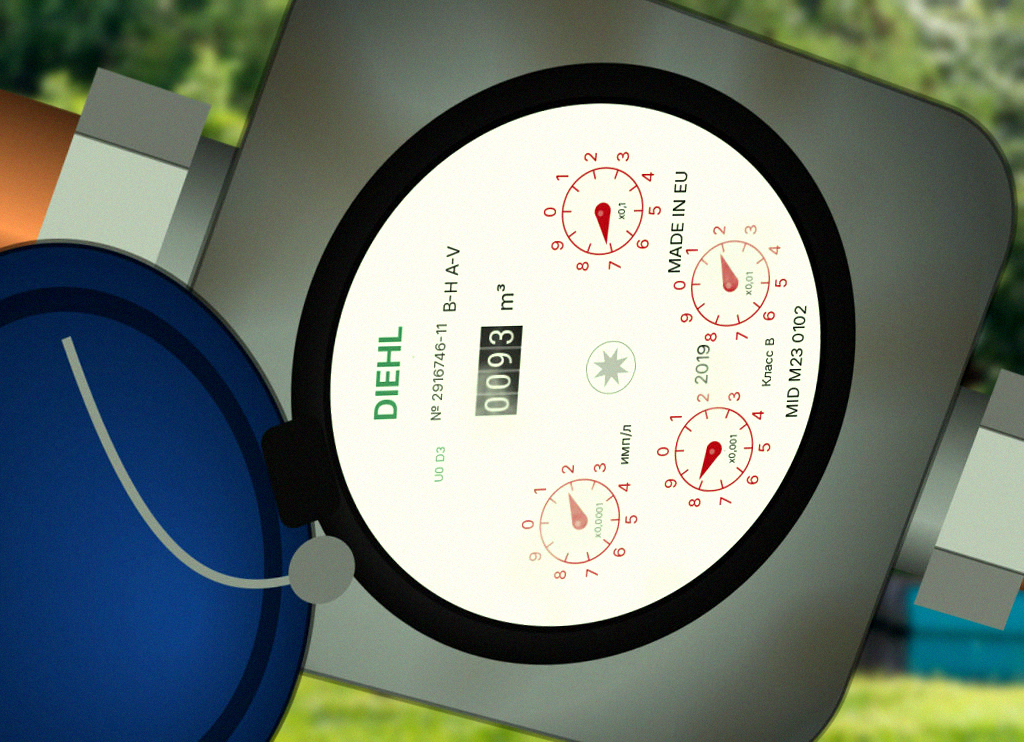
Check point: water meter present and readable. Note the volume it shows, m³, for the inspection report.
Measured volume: 93.7181 m³
